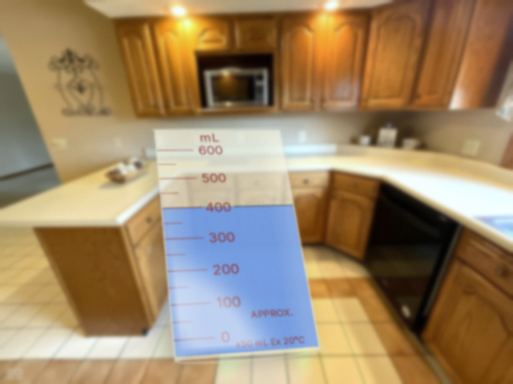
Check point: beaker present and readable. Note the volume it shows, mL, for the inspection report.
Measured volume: 400 mL
